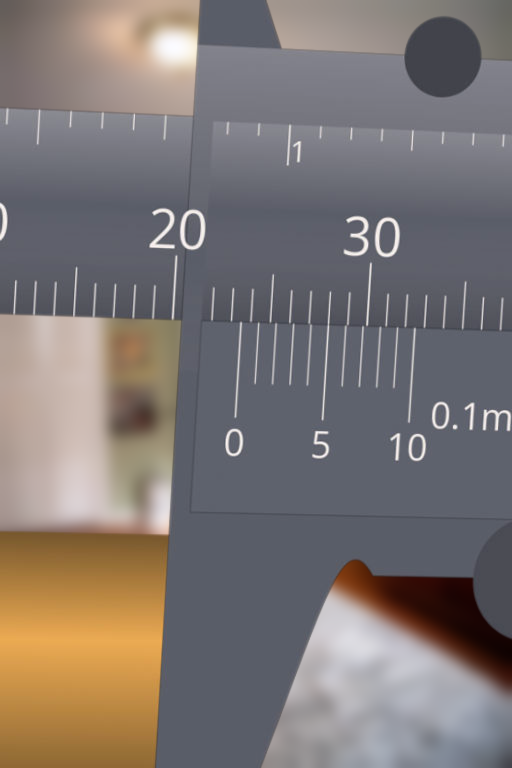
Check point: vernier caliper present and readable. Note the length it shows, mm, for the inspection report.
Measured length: 23.5 mm
